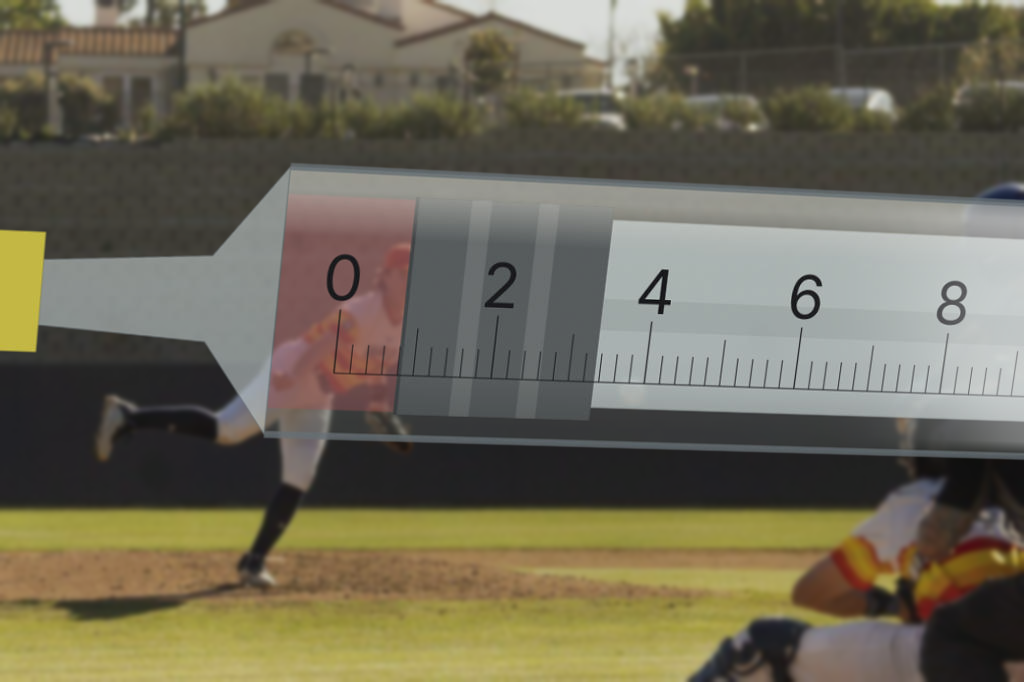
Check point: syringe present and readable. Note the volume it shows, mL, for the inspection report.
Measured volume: 0.8 mL
